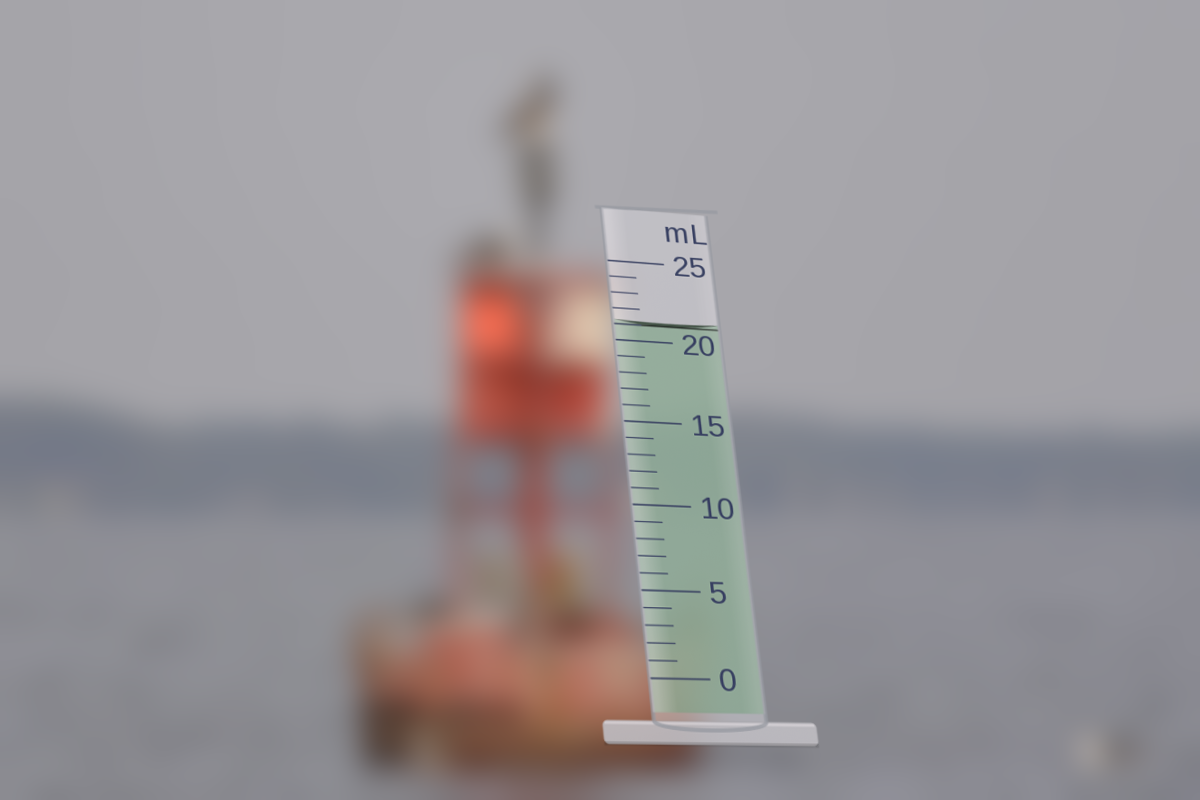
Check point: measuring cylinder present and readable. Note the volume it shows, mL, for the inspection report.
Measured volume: 21 mL
